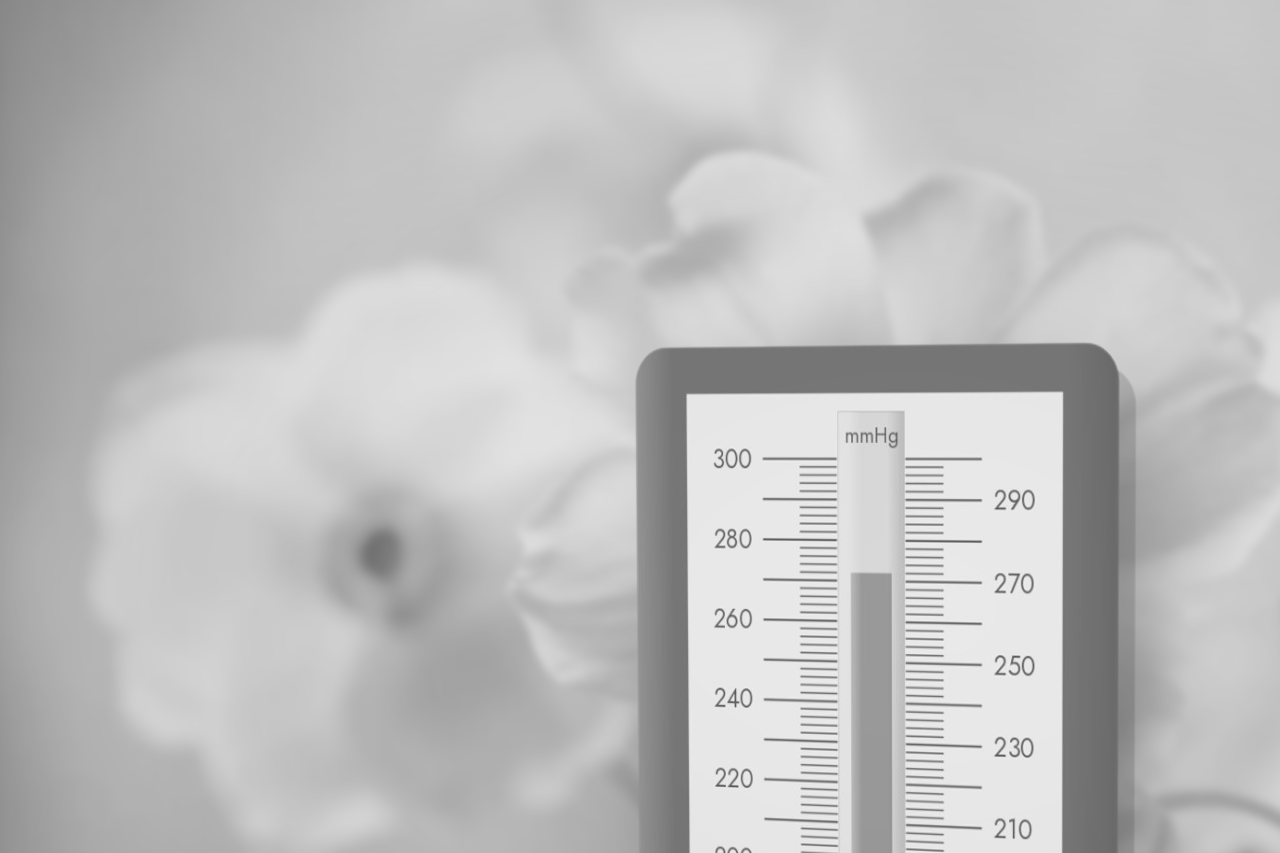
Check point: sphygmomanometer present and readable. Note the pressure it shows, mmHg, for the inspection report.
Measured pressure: 272 mmHg
